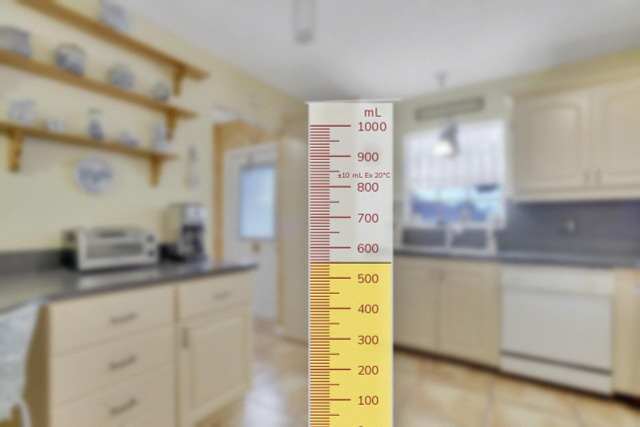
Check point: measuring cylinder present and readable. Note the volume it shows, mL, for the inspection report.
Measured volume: 550 mL
